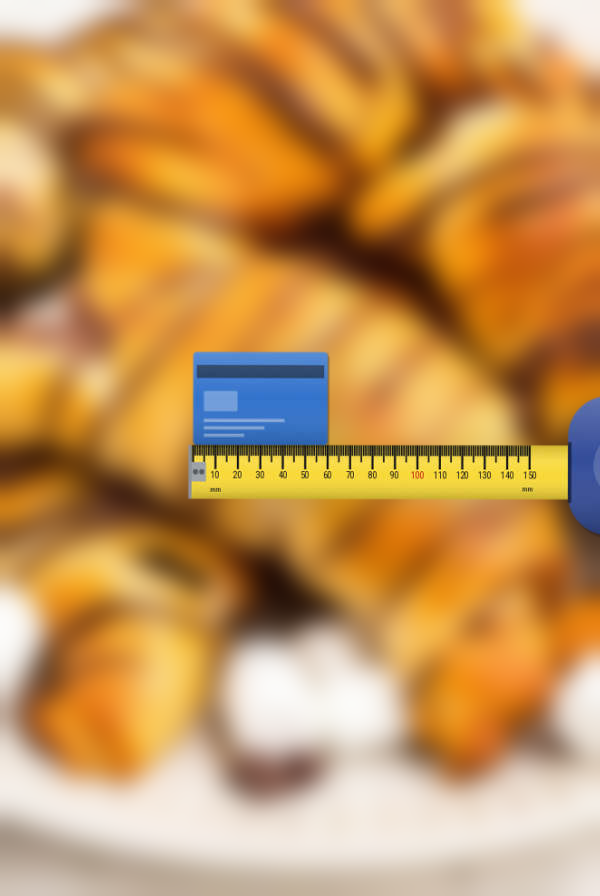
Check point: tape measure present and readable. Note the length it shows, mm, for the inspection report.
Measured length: 60 mm
